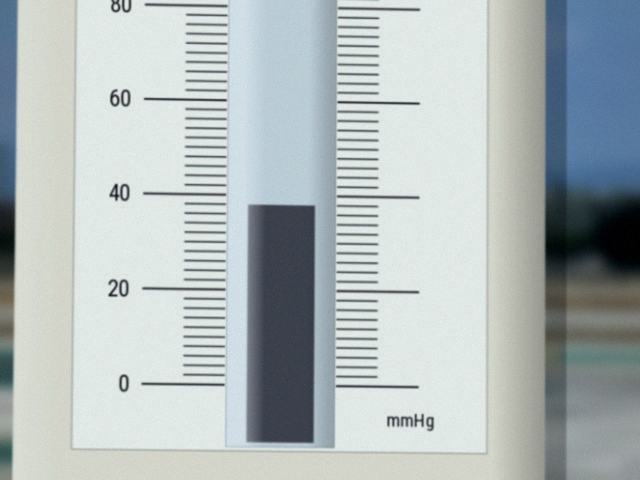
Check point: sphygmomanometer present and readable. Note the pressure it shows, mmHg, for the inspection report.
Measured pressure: 38 mmHg
